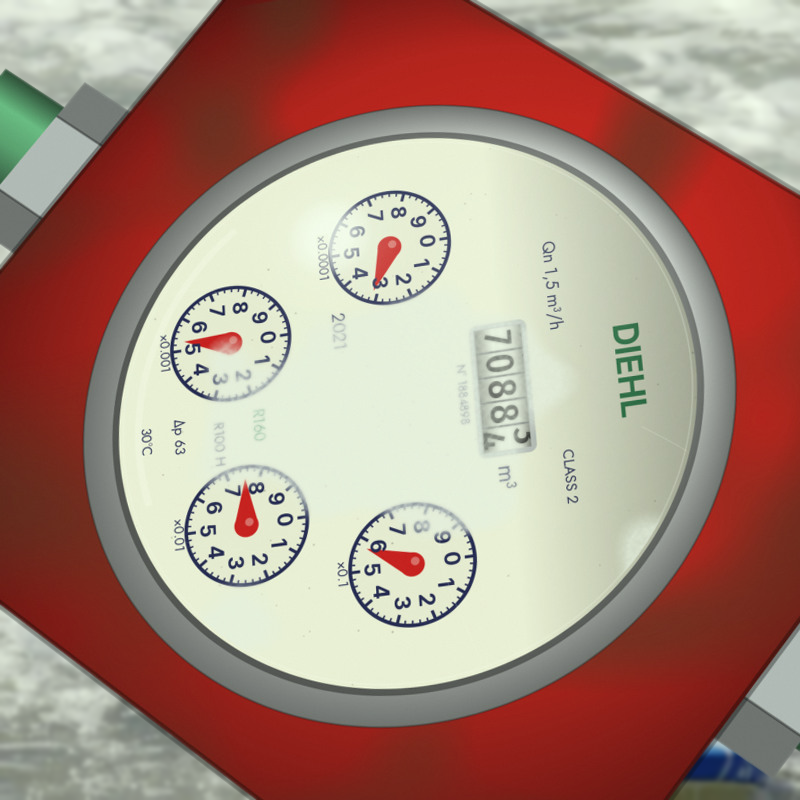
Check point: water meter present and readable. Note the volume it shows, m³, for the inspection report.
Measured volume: 70883.5753 m³
